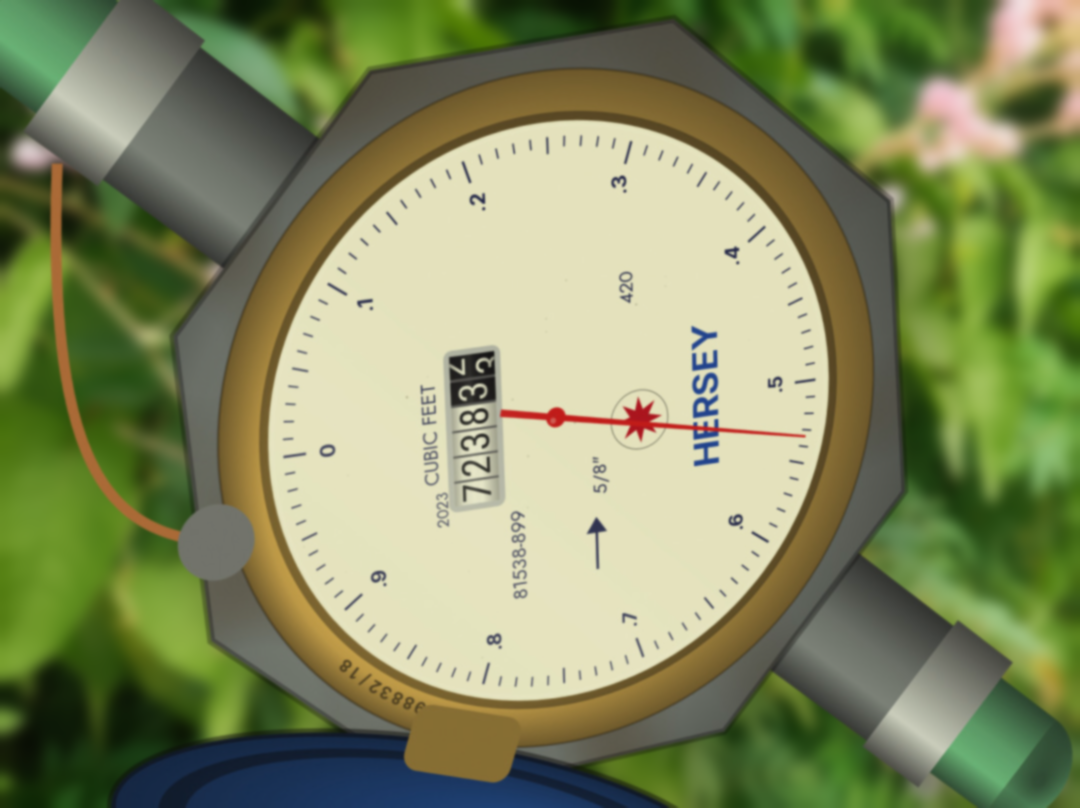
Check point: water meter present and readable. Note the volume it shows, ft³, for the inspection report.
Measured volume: 723832.53 ft³
